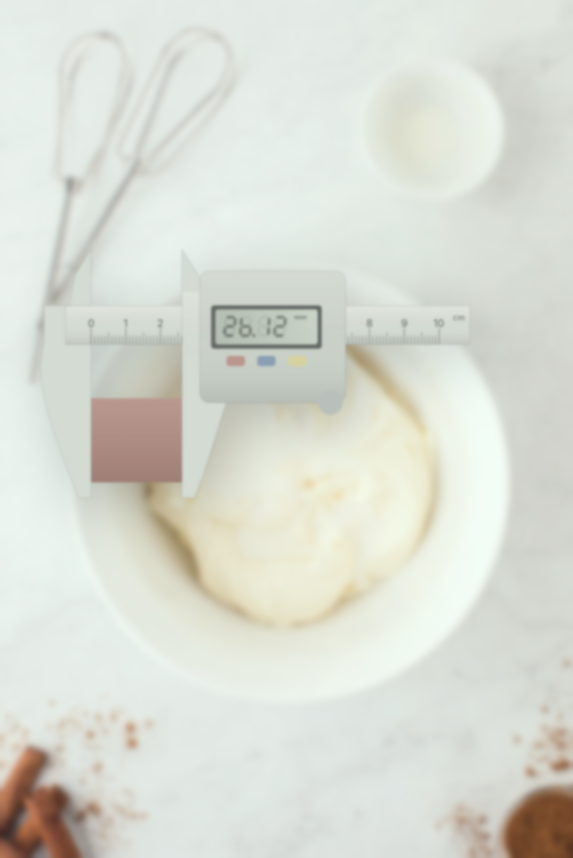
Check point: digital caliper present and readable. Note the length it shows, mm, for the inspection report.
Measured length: 26.12 mm
